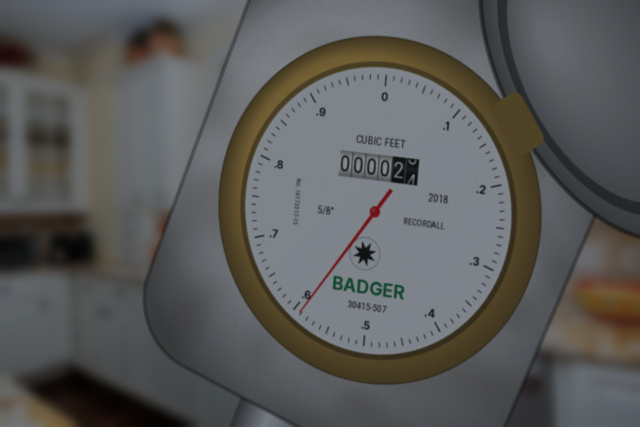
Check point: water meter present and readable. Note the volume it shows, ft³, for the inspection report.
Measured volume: 23.59 ft³
